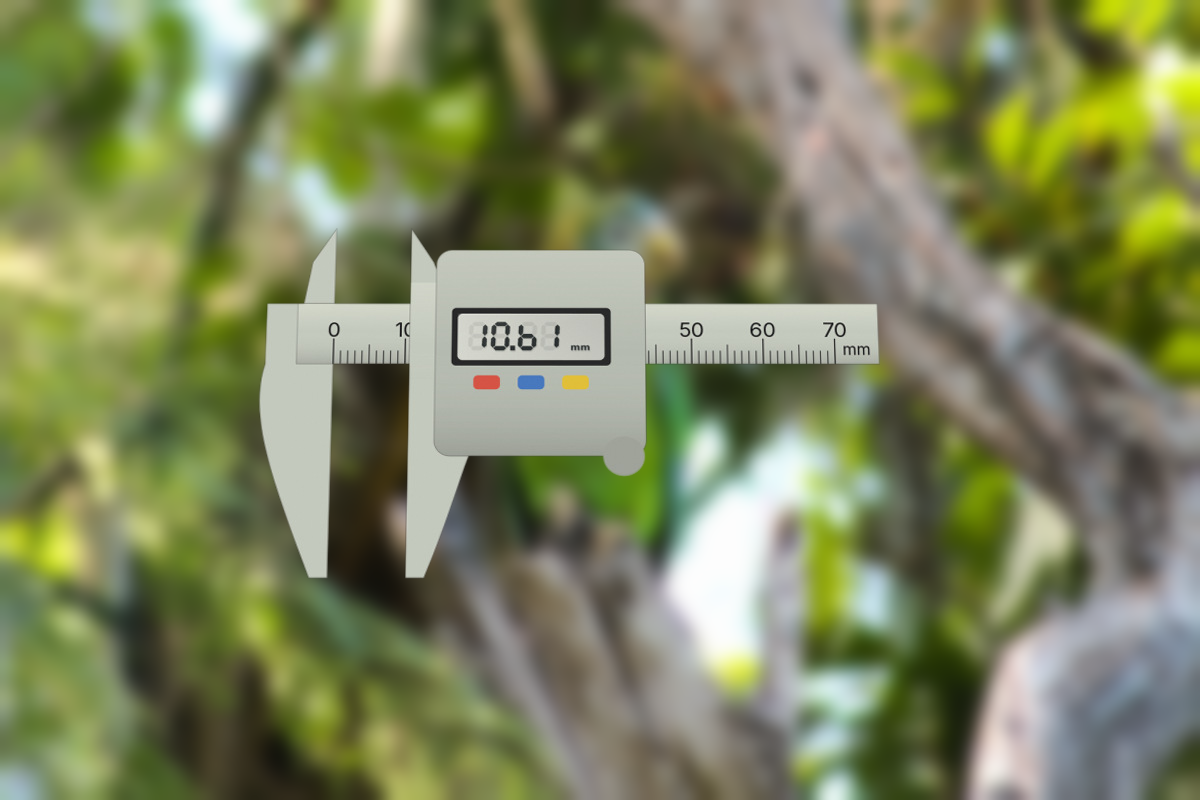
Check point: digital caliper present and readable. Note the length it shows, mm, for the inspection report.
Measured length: 10.61 mm
